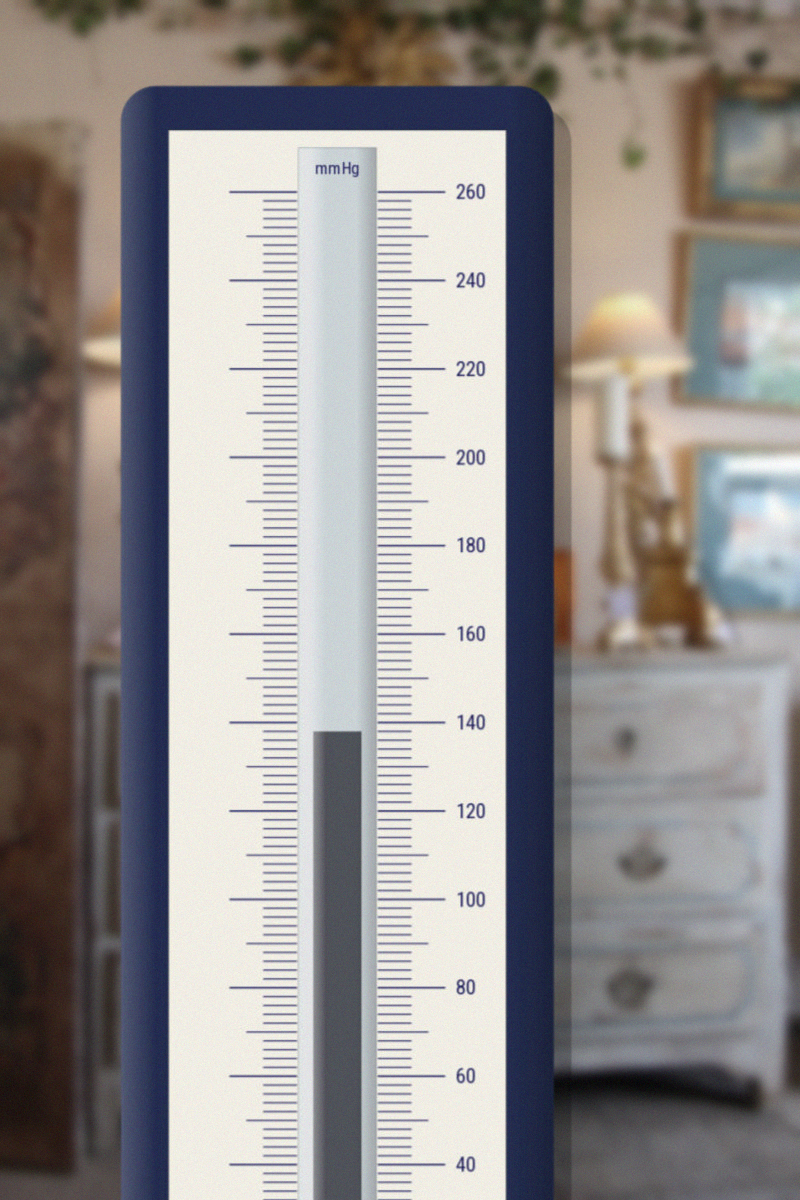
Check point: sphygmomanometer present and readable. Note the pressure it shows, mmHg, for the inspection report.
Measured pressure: 138 mmHg
